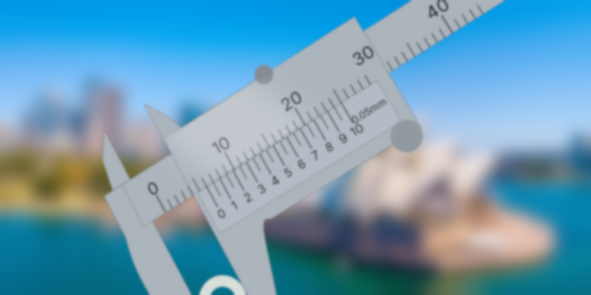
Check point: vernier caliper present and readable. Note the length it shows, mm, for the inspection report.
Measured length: 6.0 mm
